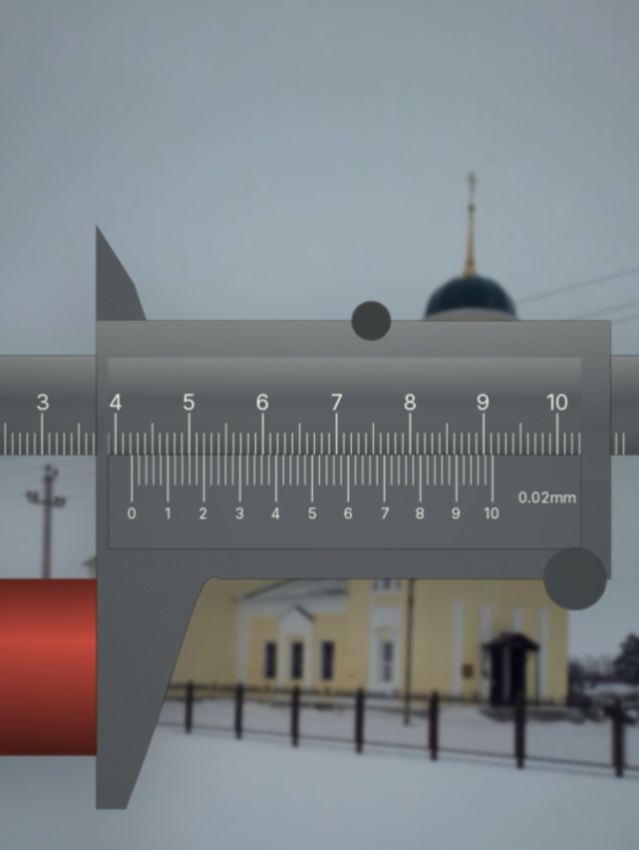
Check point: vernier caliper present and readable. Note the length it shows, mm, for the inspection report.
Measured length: 42.2 mm
